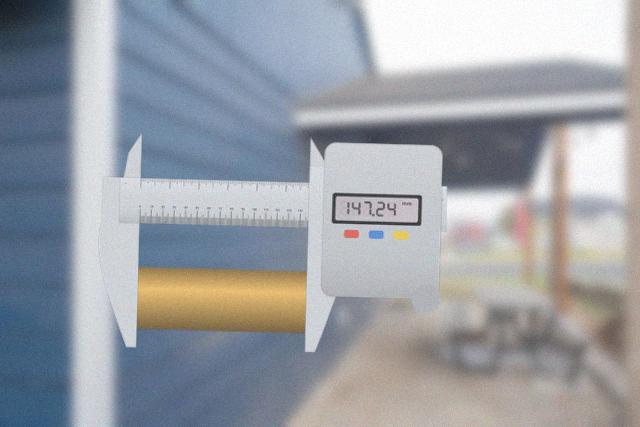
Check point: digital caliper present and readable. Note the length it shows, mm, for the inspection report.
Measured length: 147.24 mm
